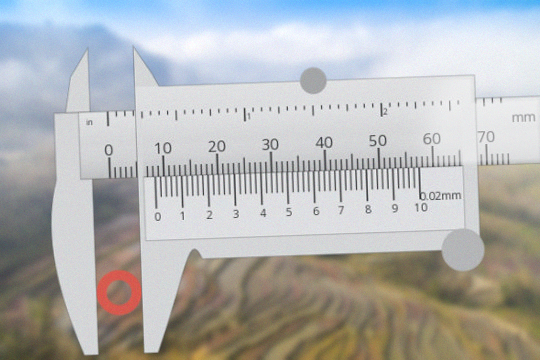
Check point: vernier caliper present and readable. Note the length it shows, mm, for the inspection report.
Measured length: 8.4 mm
